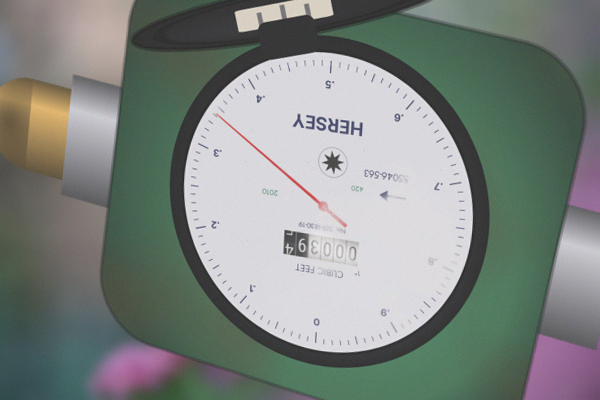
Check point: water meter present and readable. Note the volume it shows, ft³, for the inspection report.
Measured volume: 394.34 ft³
